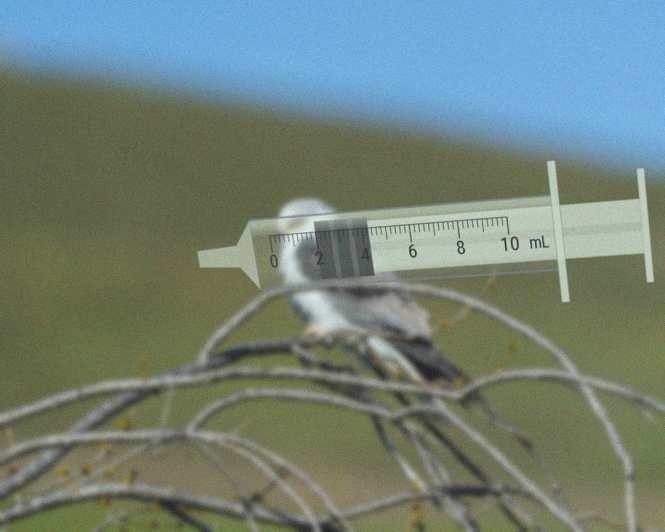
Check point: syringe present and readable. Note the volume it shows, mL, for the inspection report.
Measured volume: 2 mL
